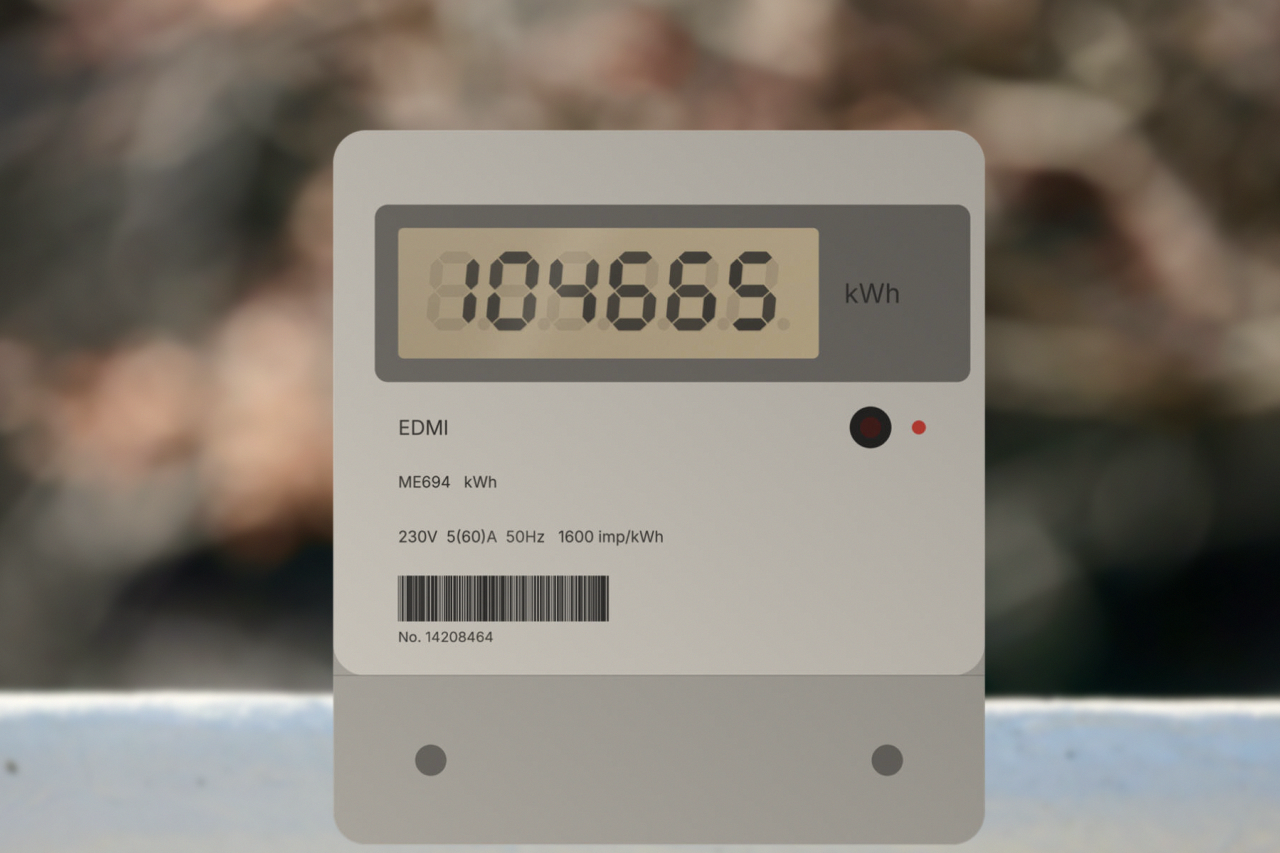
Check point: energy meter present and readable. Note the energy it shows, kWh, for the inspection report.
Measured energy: 104665 kWh
